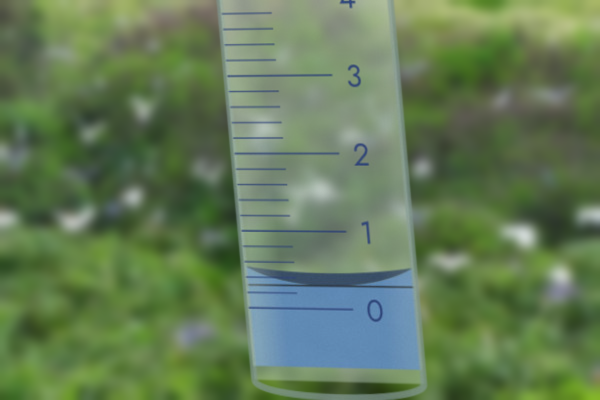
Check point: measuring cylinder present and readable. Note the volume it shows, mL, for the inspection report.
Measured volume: 0.3 mL
